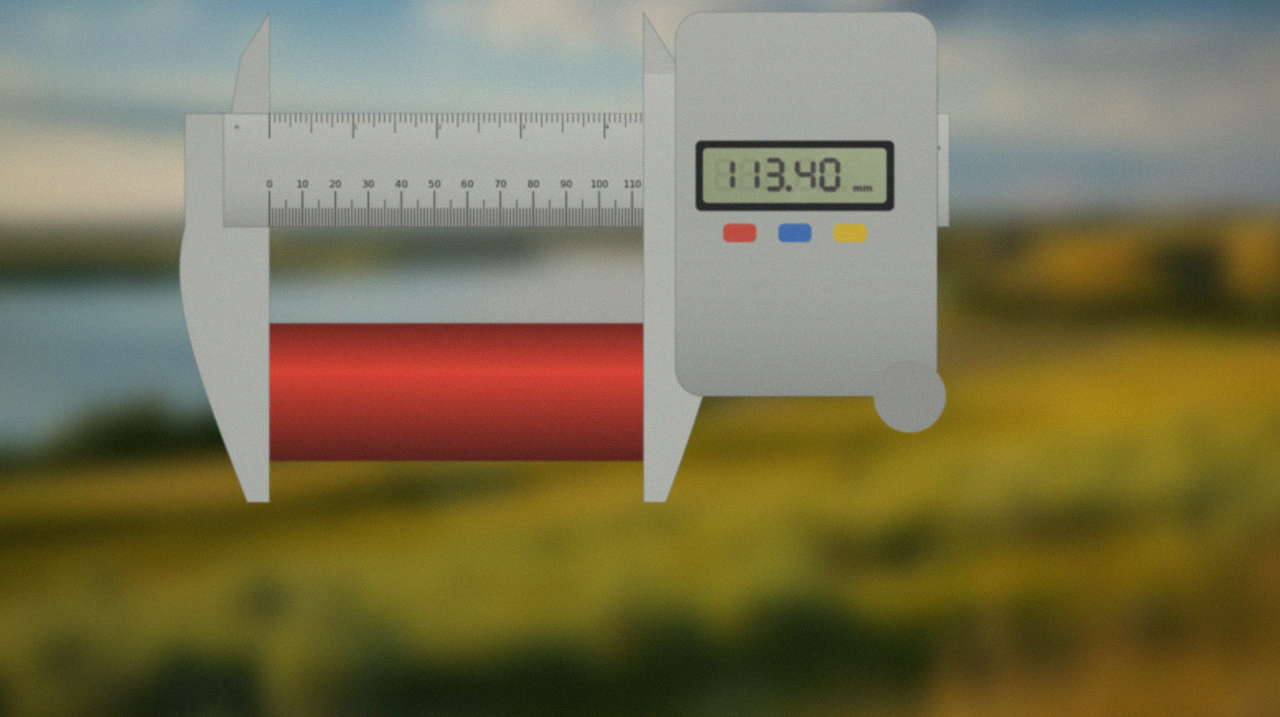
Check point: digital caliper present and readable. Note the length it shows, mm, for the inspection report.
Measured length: 113.40 mm
